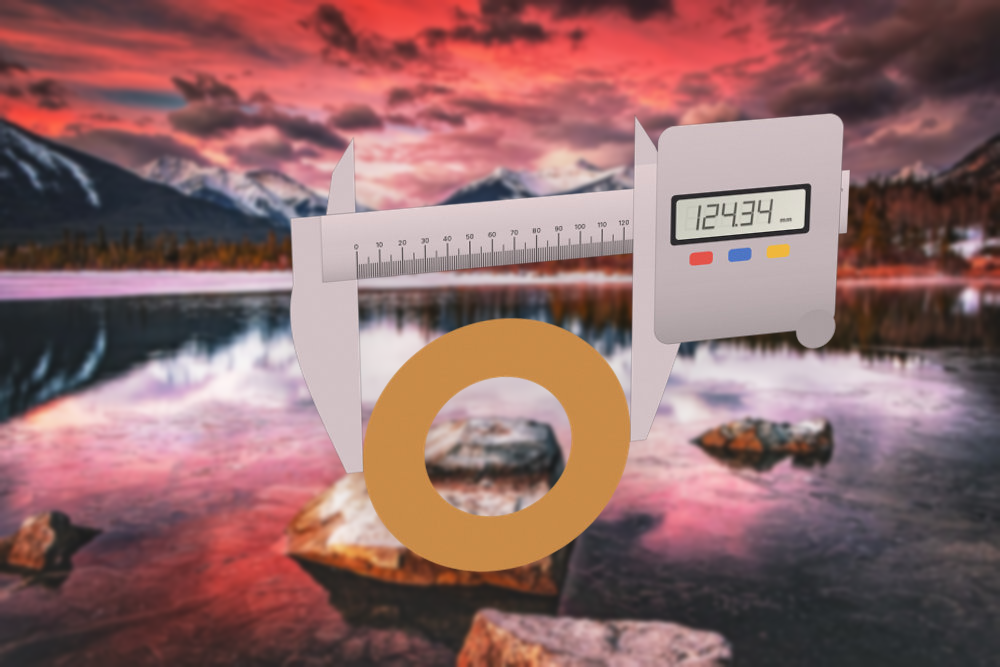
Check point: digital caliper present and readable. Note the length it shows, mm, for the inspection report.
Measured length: 124.34 mm
